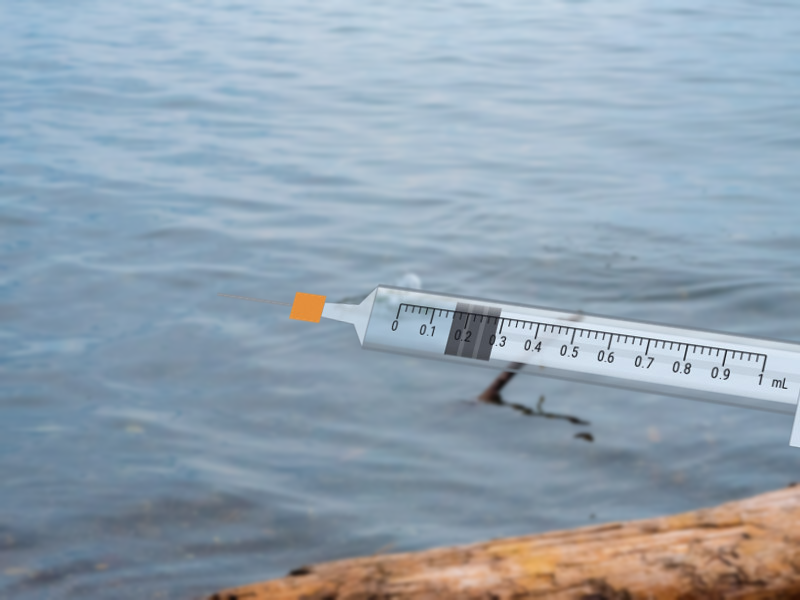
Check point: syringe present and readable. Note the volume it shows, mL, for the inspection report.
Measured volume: 0.16 mL
